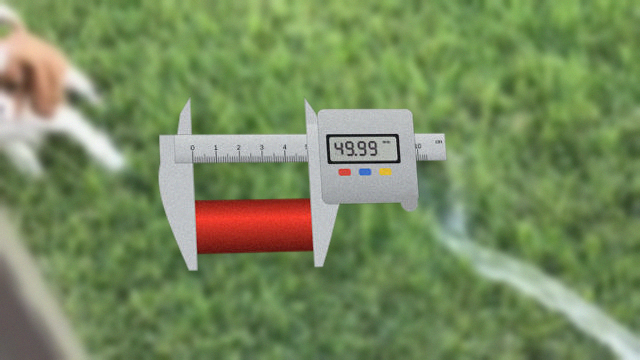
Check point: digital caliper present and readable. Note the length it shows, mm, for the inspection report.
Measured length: 49.99 mm
